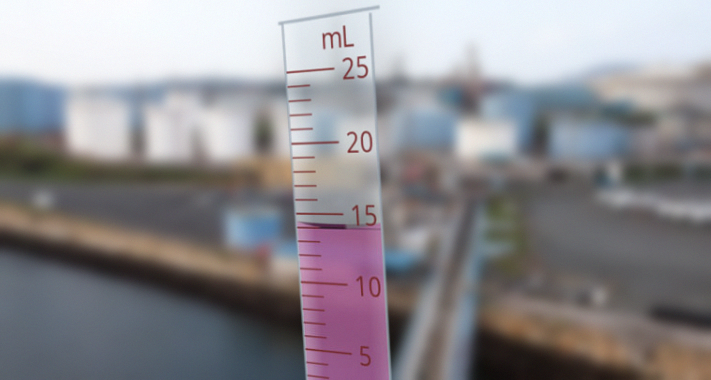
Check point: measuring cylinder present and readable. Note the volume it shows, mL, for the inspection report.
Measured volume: 14 mL
